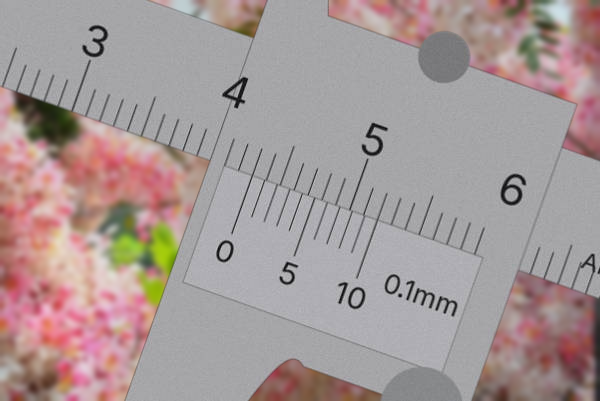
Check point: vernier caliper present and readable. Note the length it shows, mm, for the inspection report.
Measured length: 43.0 mm
